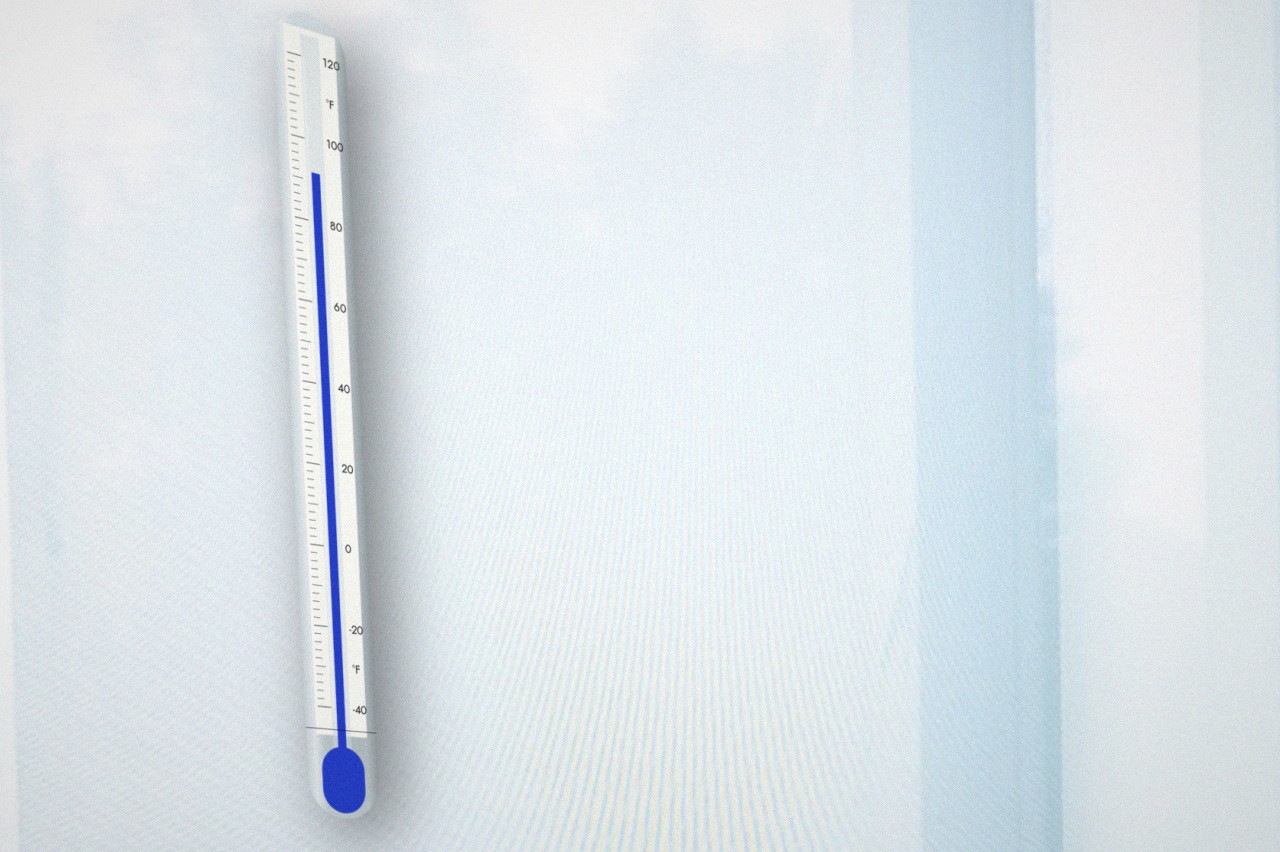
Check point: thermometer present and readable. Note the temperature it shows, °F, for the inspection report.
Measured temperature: 92 °F
